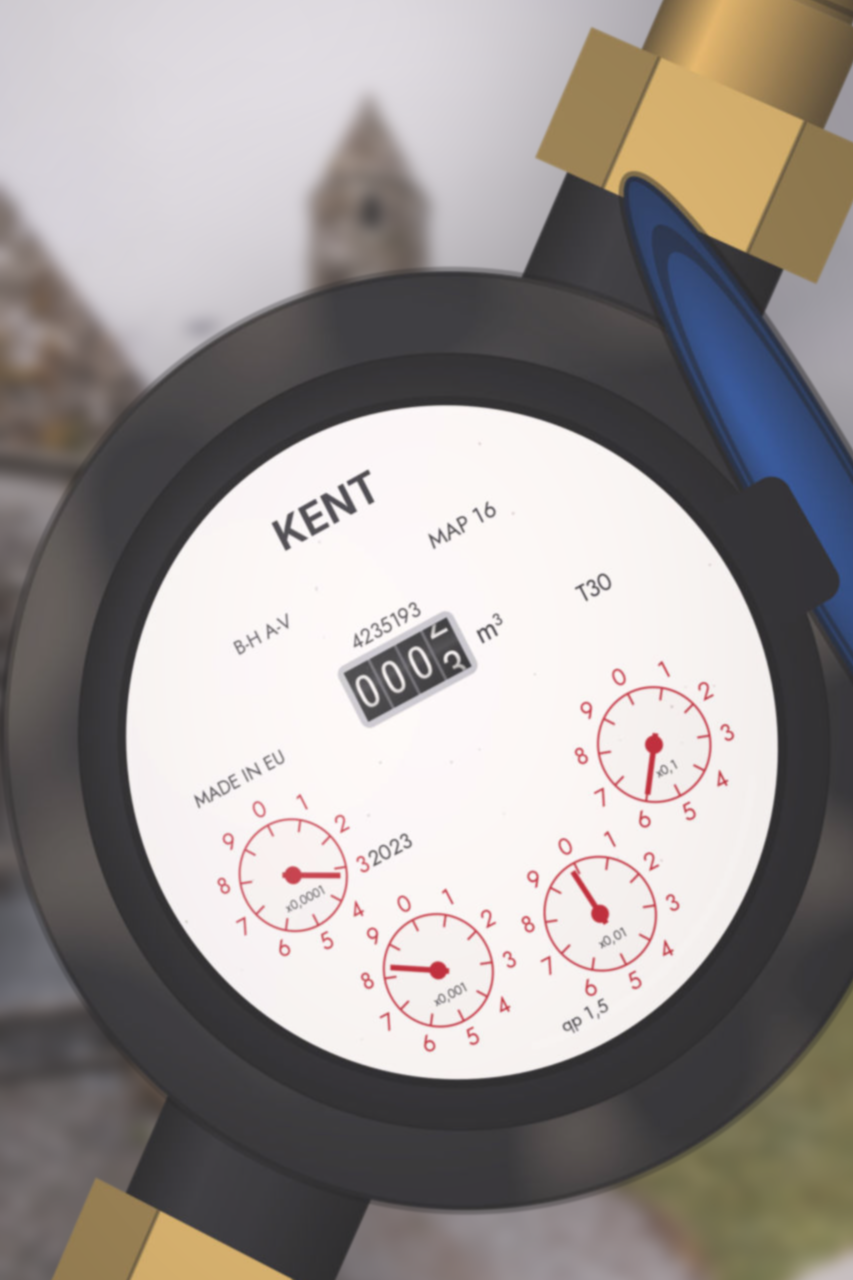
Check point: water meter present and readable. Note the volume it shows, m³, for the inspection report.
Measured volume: 2.5983 m³
